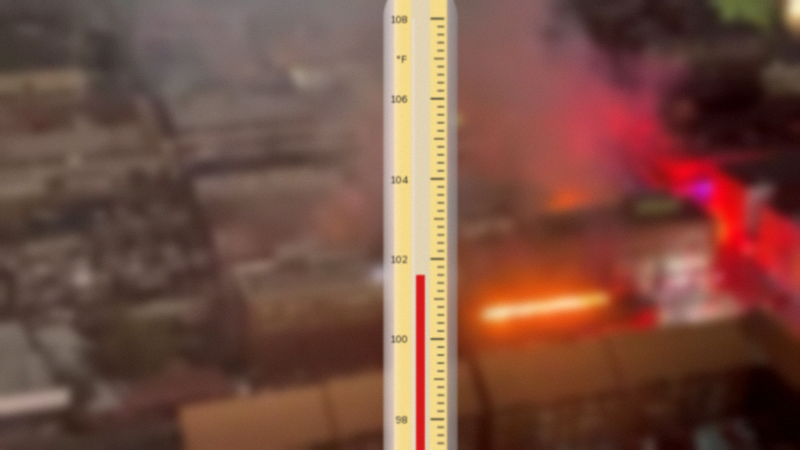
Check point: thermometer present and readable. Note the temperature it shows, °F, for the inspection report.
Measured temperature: 101.6 °F
